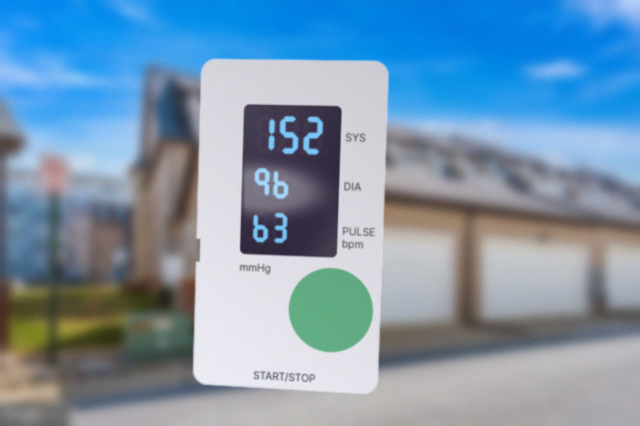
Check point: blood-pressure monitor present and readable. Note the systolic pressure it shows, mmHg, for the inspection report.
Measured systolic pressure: 152 mmHg
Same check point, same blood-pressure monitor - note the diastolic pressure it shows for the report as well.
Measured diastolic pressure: 96 mmHg
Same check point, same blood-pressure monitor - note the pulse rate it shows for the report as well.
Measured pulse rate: 63 bpm
